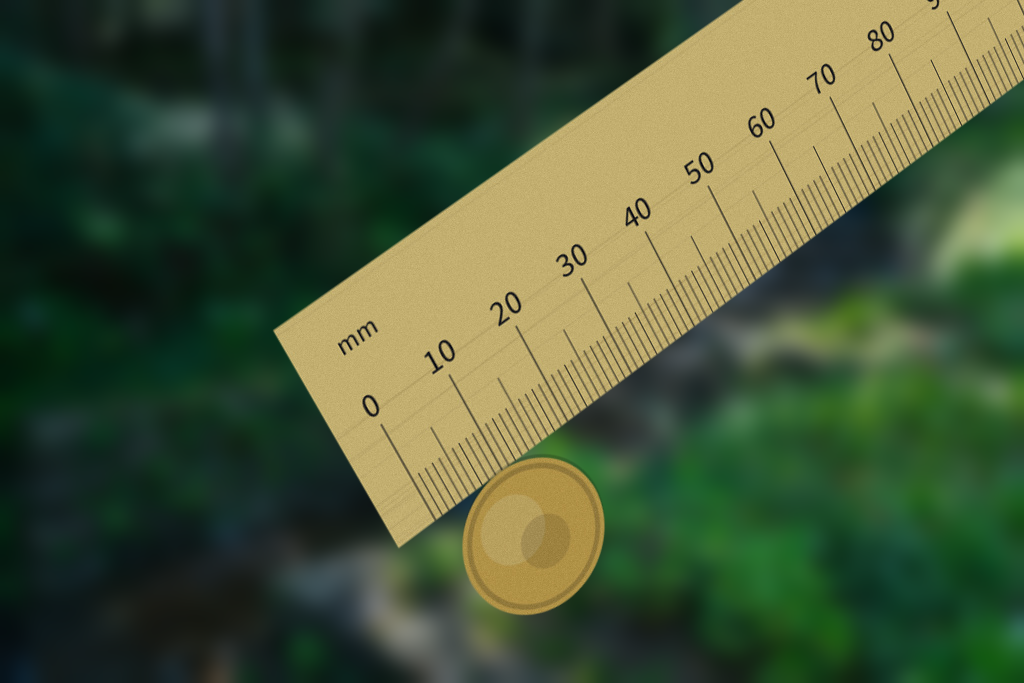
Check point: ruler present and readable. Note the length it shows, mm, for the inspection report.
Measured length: 19 mm
